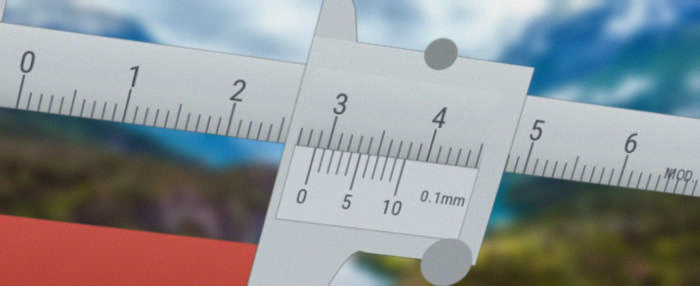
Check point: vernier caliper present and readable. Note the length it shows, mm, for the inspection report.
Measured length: 28.8 mm
